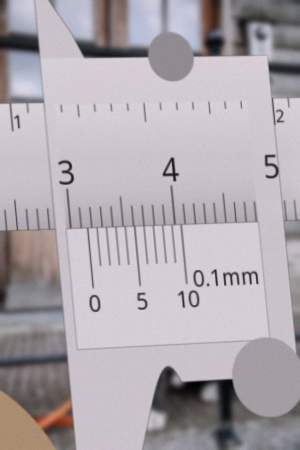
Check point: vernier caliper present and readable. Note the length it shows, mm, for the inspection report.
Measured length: 31.6 mm
